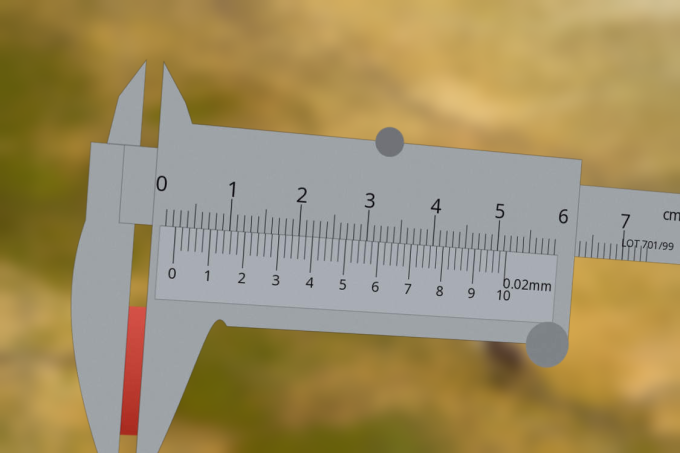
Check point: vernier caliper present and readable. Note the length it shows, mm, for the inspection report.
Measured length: 2.4 mm
